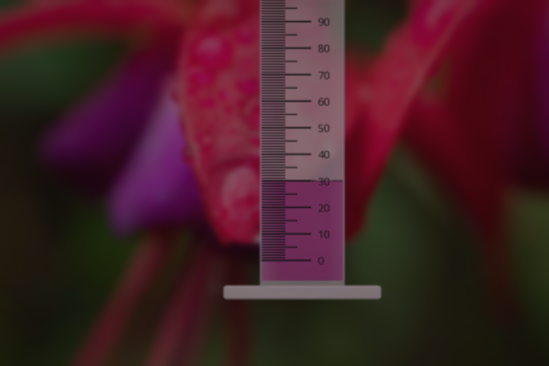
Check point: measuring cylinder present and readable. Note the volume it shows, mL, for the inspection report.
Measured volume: 30 mL
